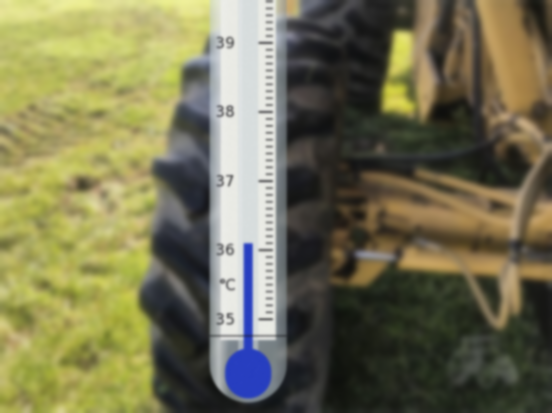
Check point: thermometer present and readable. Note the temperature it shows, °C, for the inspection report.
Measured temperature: 36.1 °C
